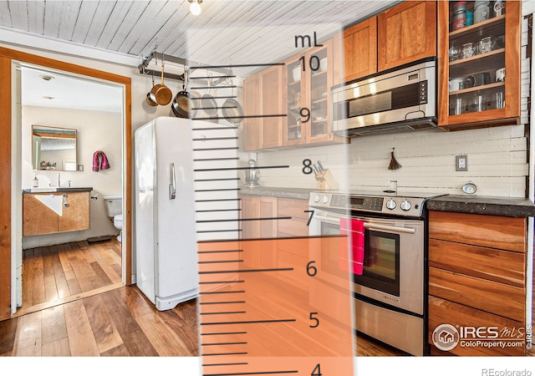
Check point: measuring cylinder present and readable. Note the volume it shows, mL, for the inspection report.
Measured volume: 6.6 mL
